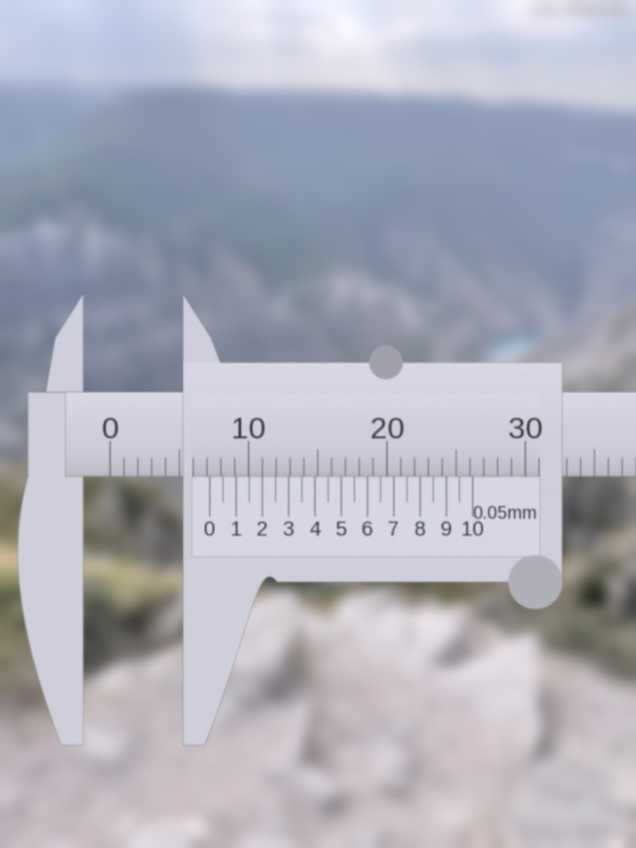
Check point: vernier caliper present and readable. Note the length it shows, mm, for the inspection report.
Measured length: 7.2 mm
